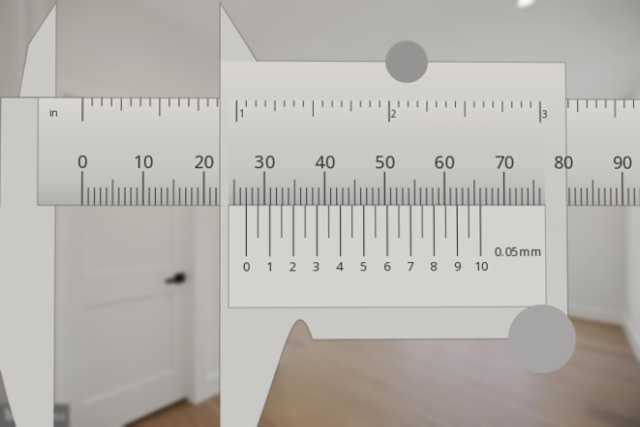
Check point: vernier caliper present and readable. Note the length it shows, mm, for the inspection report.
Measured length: 27.0 mm
